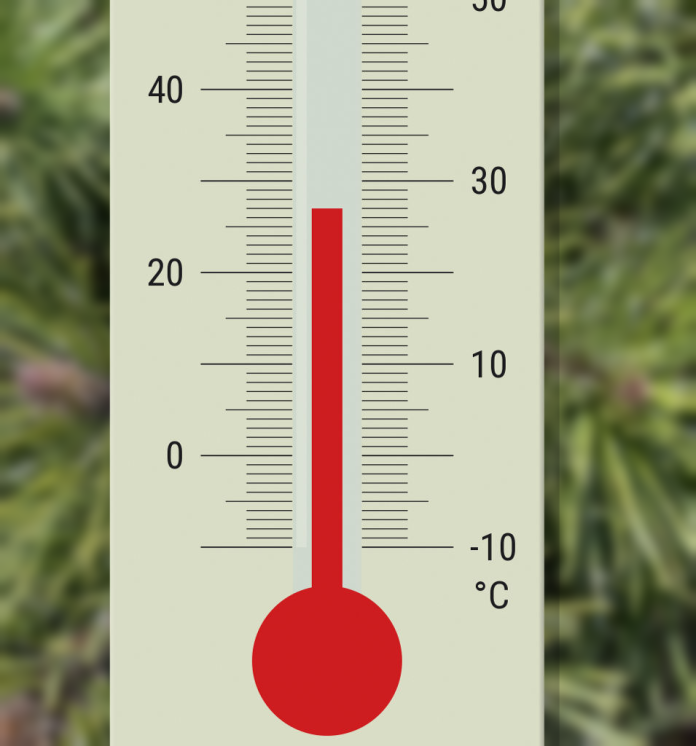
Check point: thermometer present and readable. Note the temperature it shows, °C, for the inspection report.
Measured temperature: 27 °C
